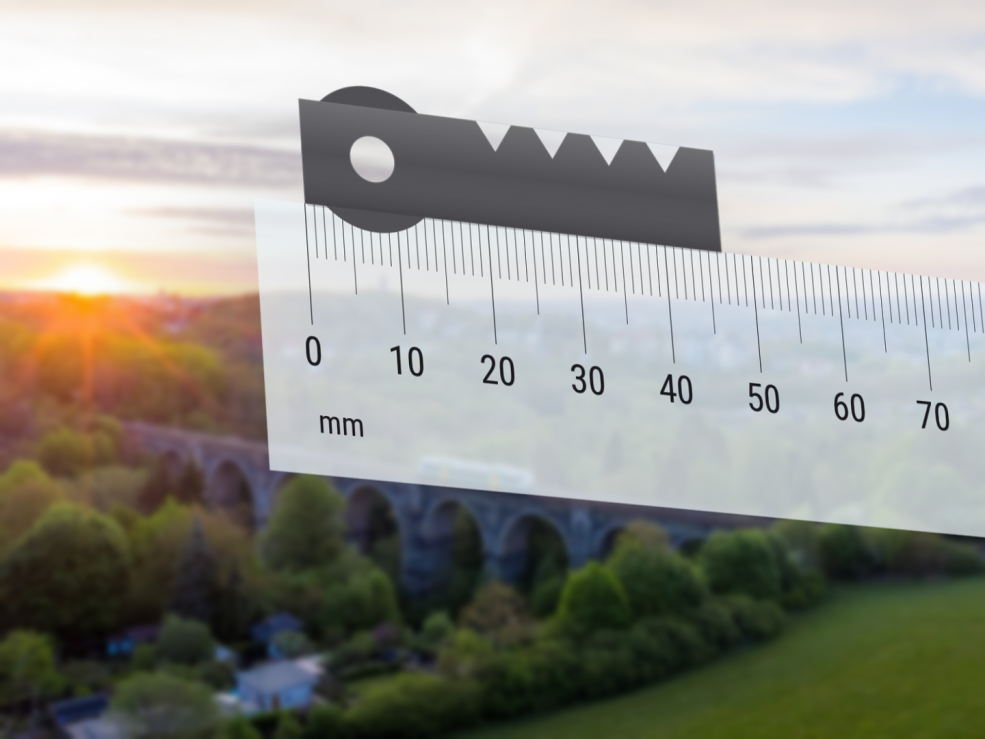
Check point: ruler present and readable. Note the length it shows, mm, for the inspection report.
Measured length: 46.5 mm
